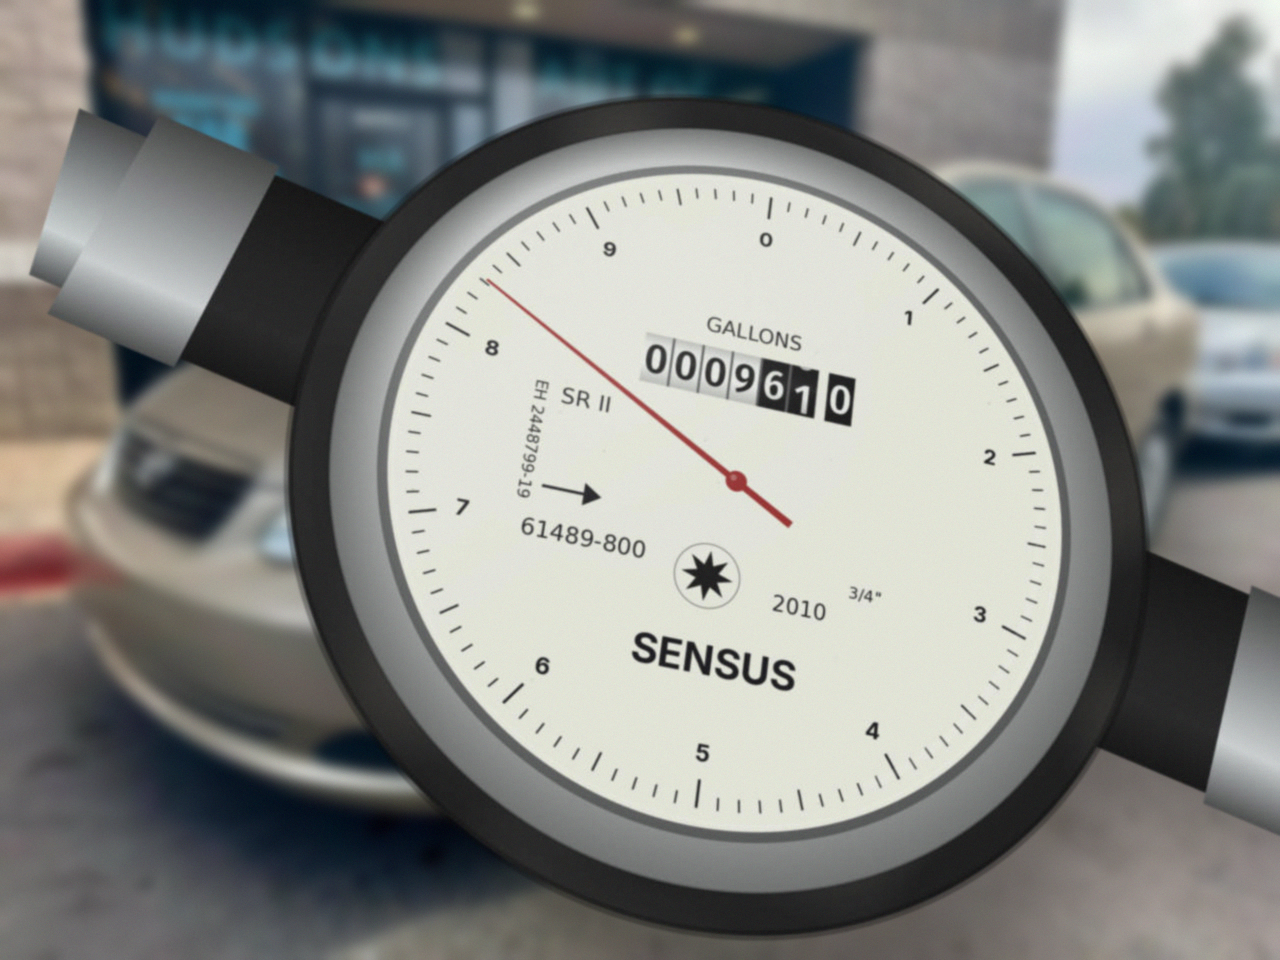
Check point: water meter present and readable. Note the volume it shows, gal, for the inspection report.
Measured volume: 9608.3 gal
